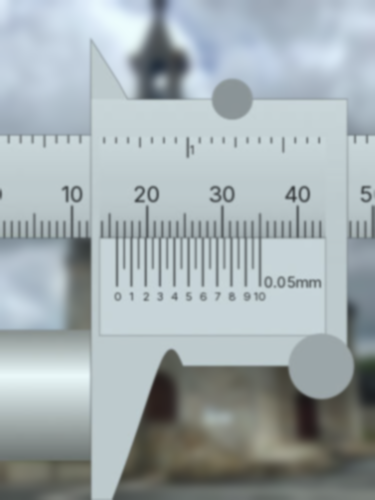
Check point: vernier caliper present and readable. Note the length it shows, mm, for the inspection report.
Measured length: 16.0 mm
